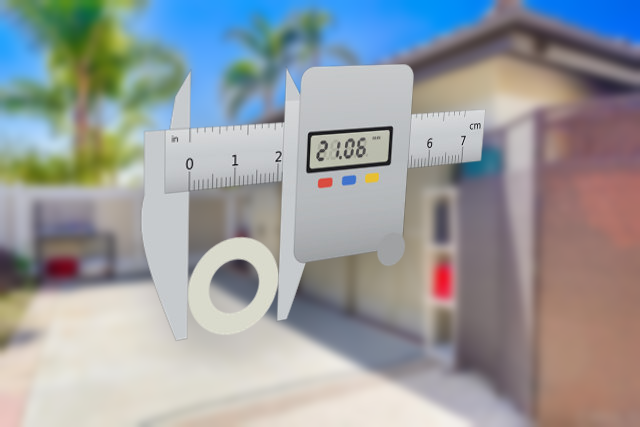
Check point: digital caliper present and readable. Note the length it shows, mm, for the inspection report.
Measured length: 21.06 mm
